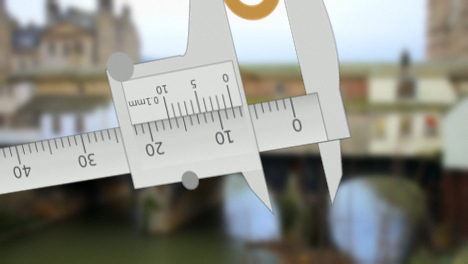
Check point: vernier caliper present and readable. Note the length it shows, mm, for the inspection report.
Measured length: 8.0 mm
